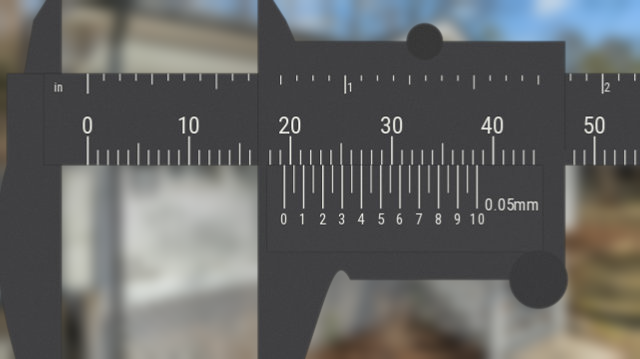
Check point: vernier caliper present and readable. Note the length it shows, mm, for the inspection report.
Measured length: 19.4 mm
